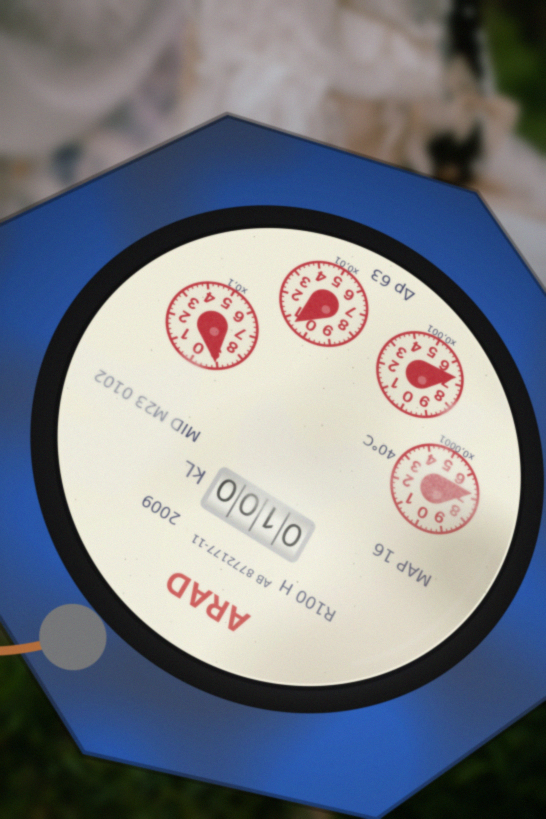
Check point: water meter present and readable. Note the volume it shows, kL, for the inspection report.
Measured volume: 99.9066 kL
